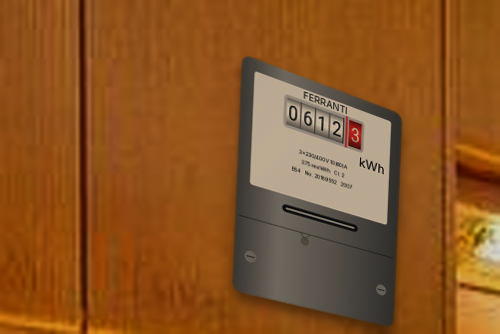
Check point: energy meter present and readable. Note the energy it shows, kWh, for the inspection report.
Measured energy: 612.3 kWh
